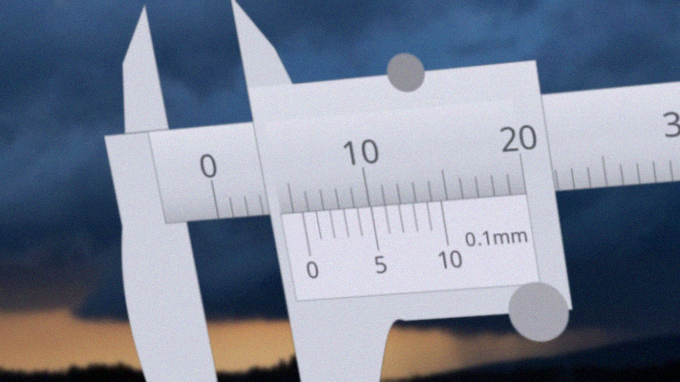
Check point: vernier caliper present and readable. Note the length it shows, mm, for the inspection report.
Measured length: 5.6 mm
